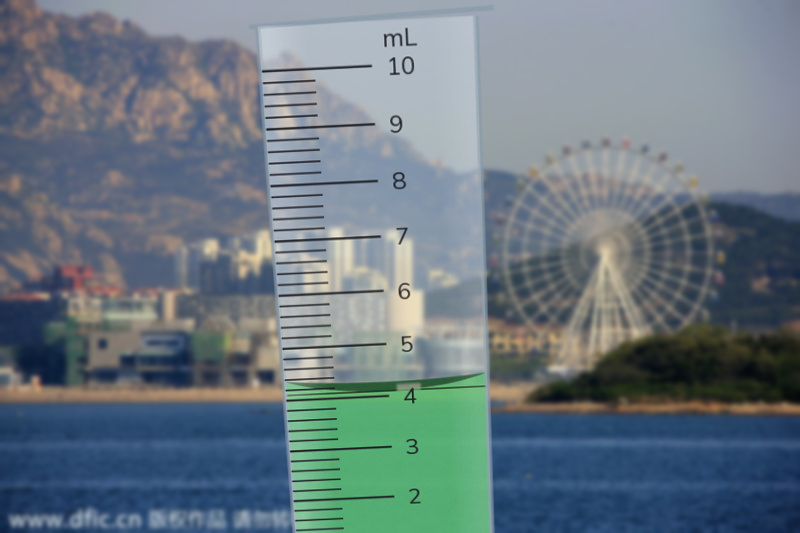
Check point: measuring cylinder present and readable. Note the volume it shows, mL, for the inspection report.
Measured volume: 4.1 mL
